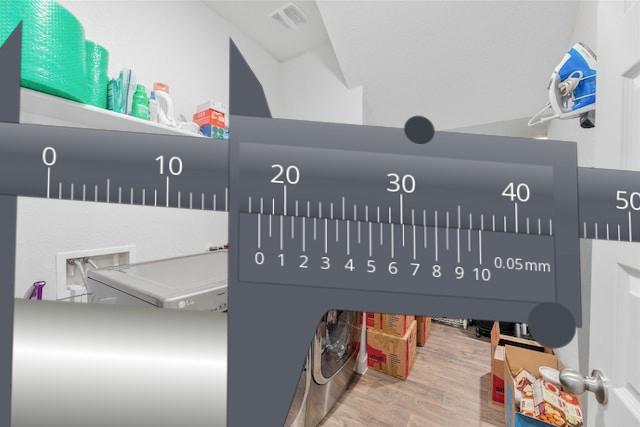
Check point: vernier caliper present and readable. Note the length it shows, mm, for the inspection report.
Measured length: 17.8 mm
